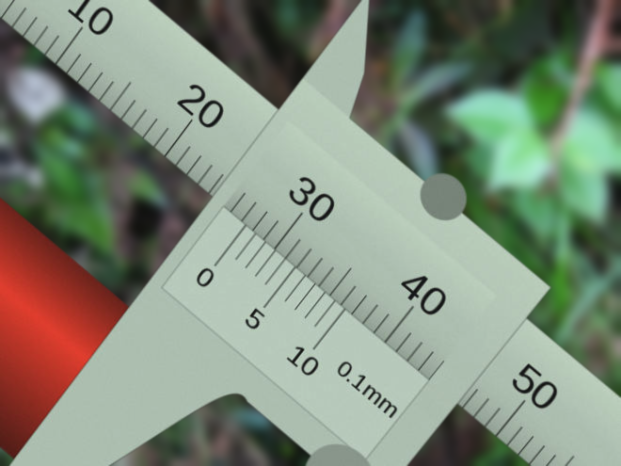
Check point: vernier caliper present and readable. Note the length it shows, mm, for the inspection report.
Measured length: 27.4 mm
